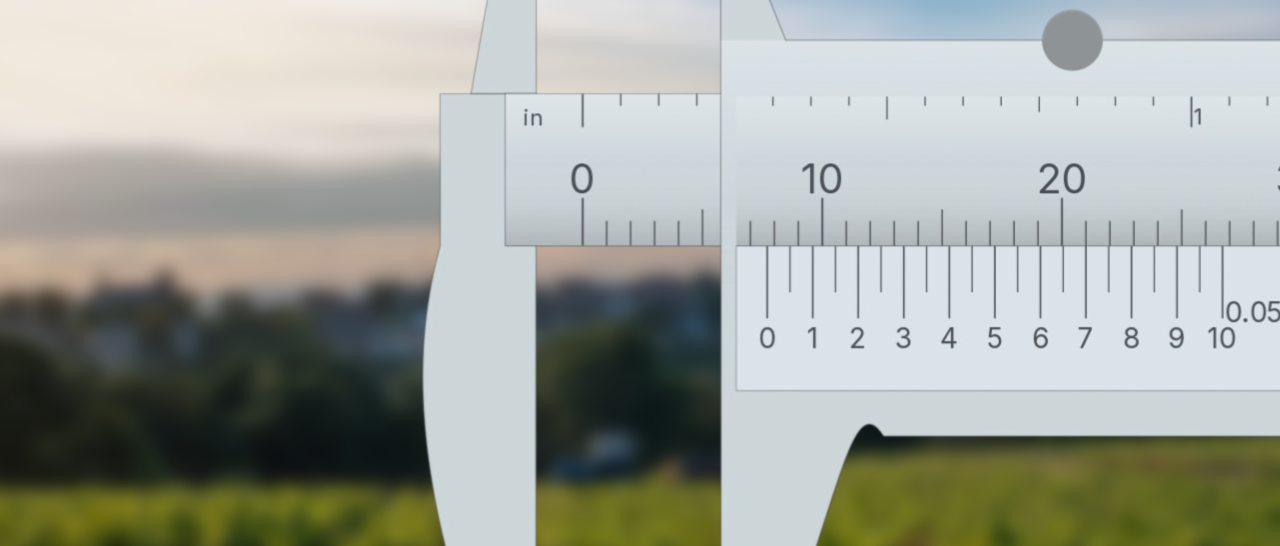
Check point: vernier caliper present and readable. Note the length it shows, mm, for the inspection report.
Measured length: 7.7 mm
